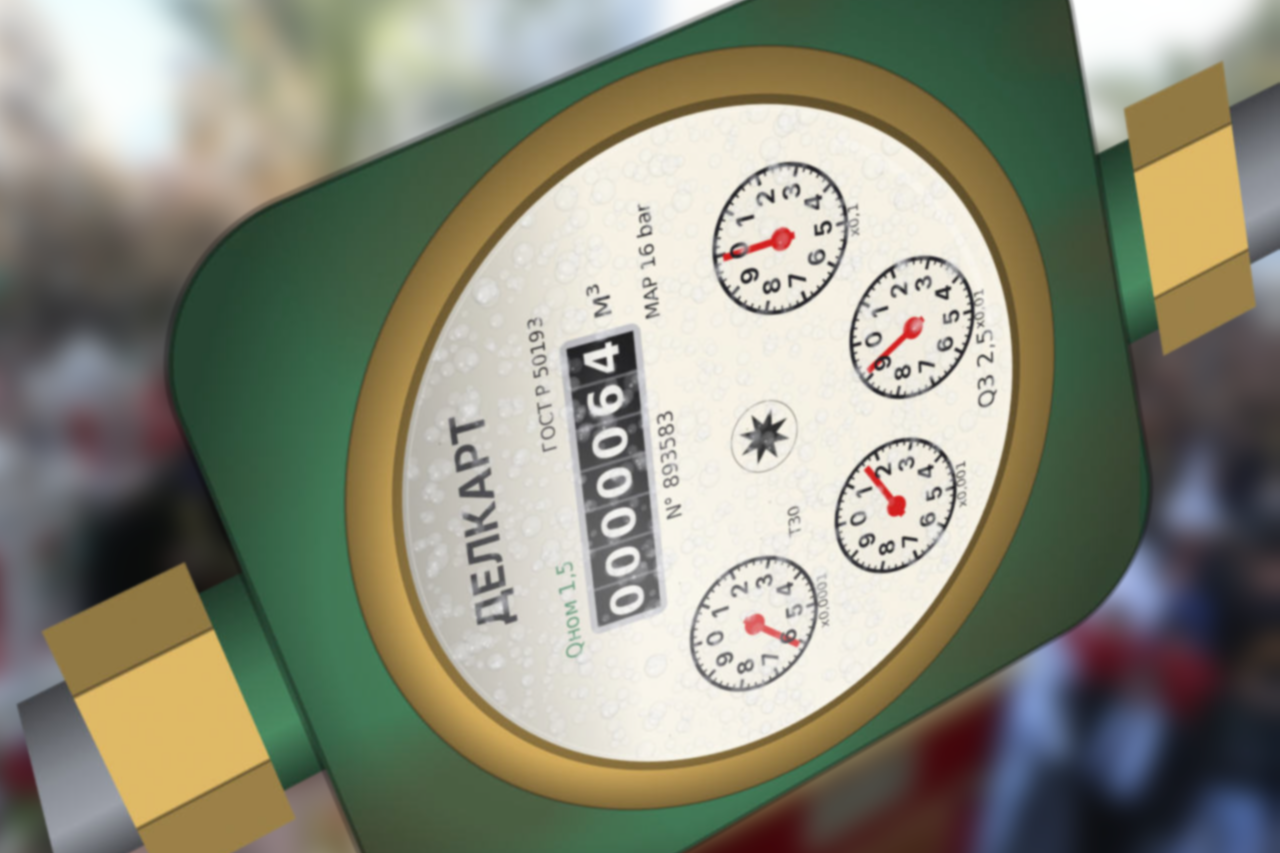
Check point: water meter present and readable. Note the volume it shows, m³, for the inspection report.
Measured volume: 63.9916 m³
